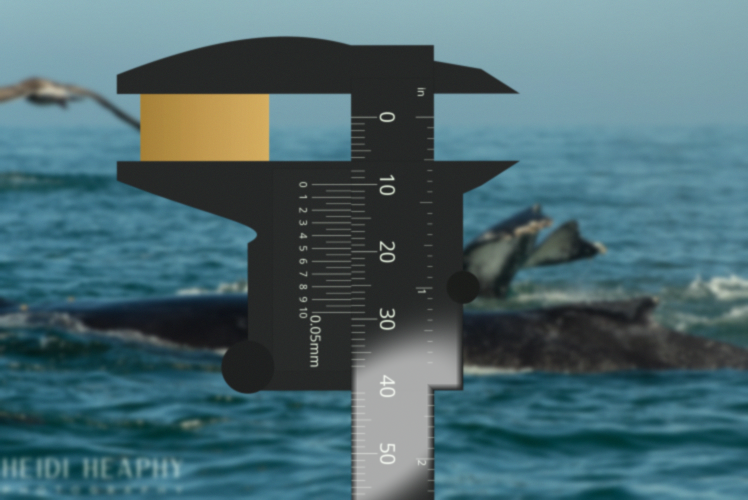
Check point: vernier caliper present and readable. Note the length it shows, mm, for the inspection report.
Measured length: 10.0 mm
